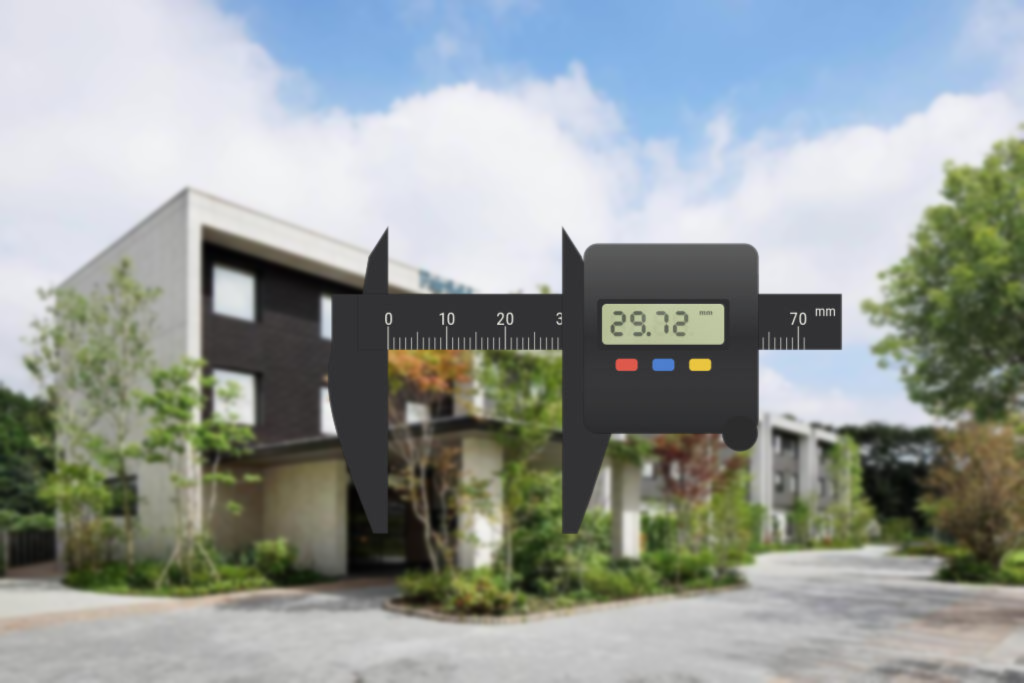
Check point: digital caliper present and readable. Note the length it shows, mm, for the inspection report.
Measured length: 29.72 mm
